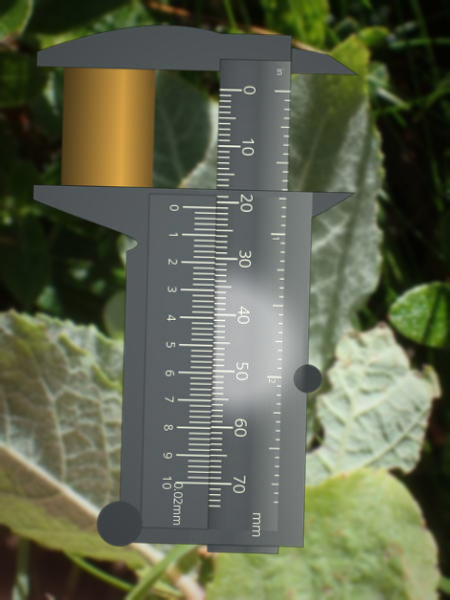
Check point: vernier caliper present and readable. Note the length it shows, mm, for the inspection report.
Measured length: 21.0 mm
